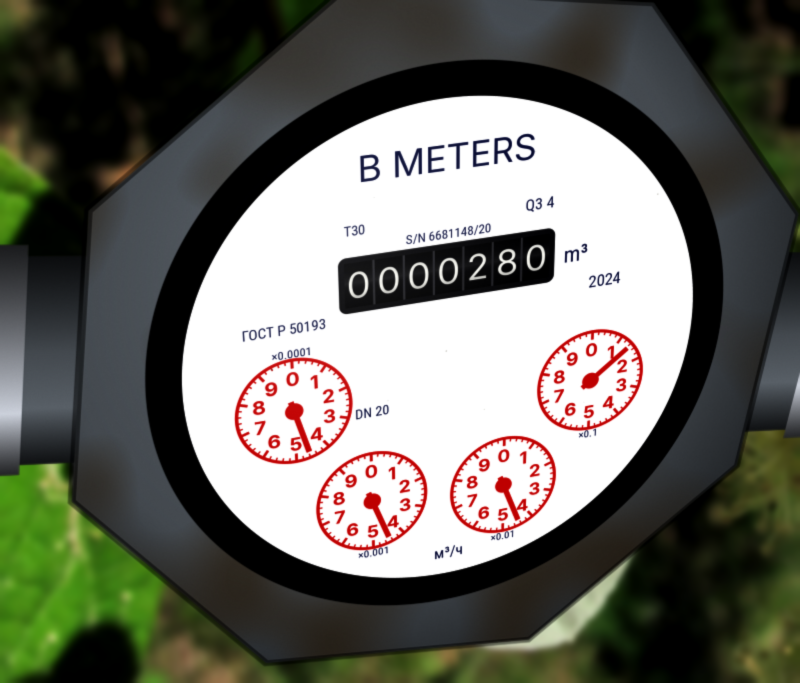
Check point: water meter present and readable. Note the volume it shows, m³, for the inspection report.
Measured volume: 280.1444 m³
